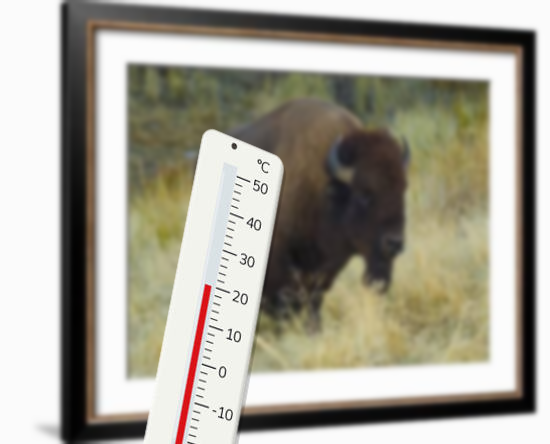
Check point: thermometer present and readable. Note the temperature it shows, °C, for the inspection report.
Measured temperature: 20 °C
